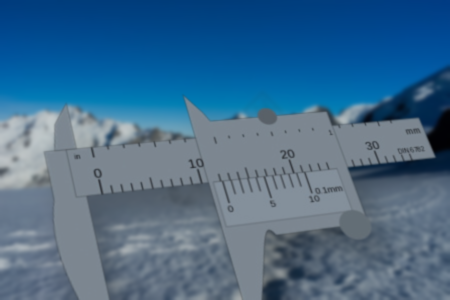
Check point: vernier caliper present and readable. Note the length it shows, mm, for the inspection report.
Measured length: 12.2 mm
